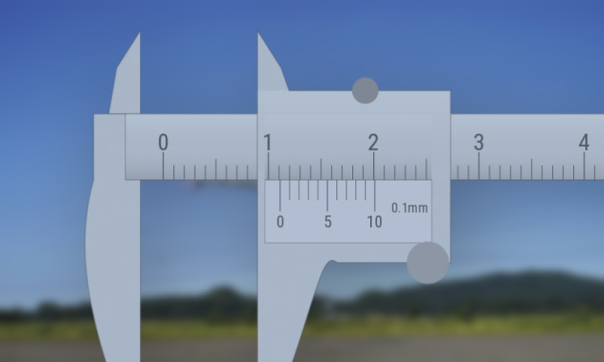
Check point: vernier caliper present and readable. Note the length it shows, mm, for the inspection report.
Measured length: 11.1 mm
